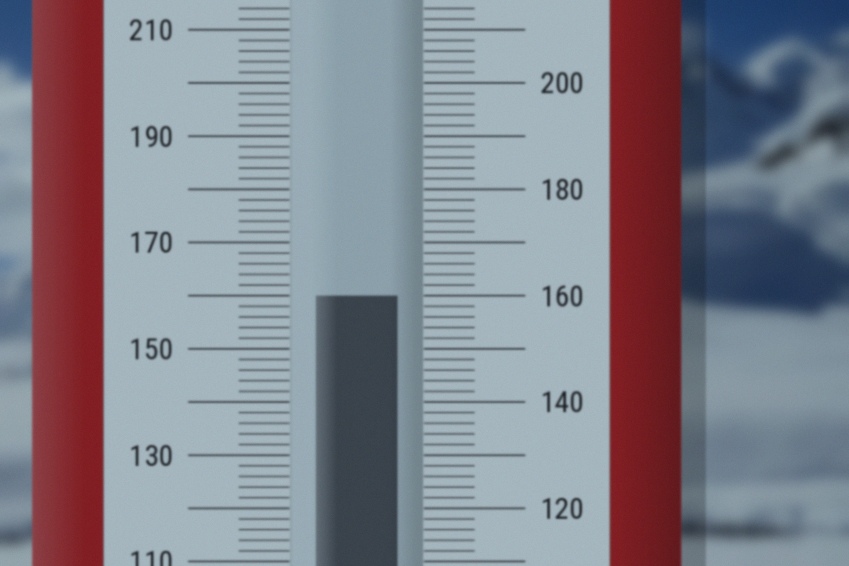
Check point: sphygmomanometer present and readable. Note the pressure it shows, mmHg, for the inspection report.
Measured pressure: 160 mmHg
